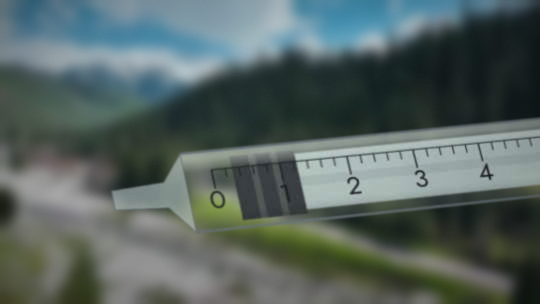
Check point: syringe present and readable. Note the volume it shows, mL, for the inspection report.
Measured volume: 0.3 mL
